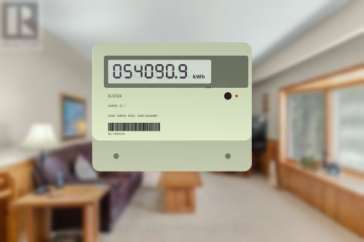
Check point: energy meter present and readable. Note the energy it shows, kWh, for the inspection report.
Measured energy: 54090.9 kWh
